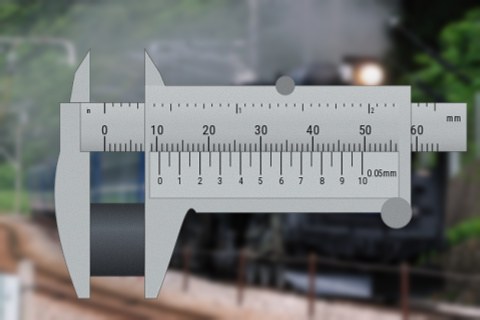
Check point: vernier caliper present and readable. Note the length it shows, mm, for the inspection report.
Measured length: 10.5 mm
